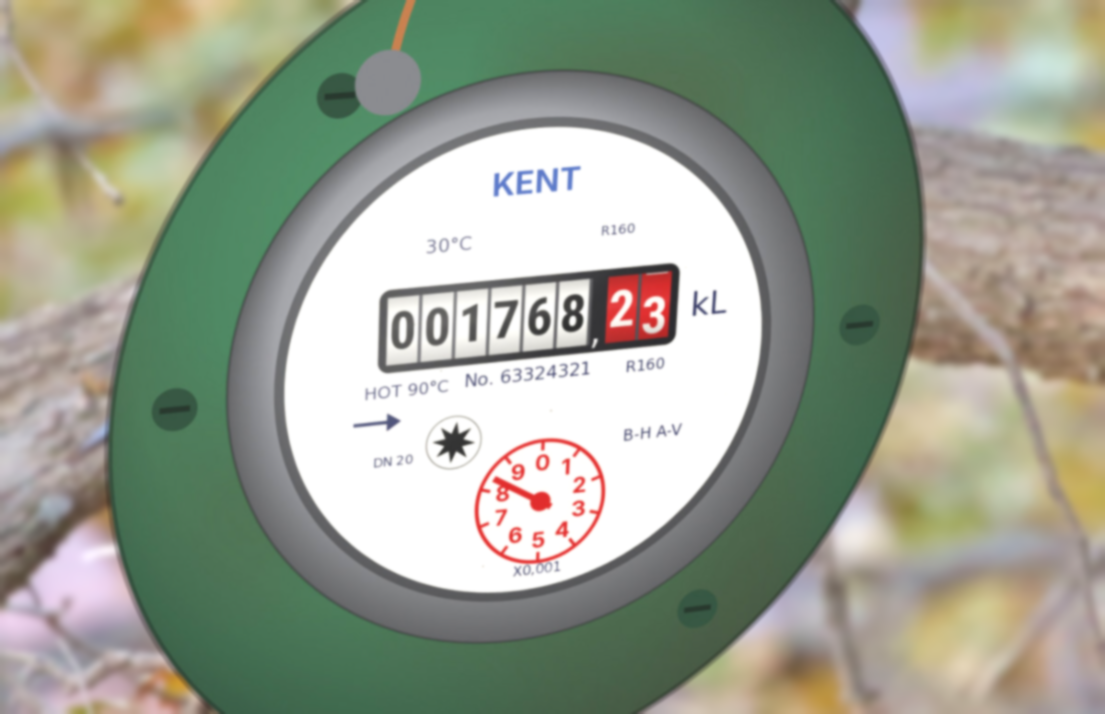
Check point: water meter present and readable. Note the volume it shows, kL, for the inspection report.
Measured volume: 1768.228 kL
